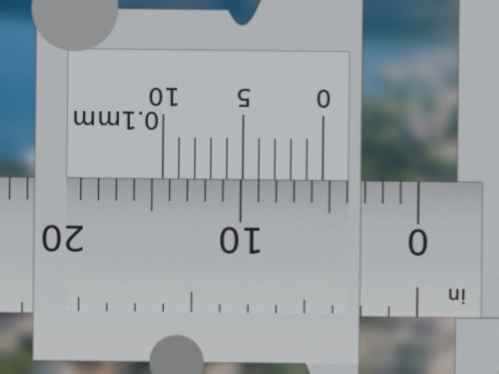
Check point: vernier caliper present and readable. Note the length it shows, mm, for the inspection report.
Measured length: 5.4 mm
